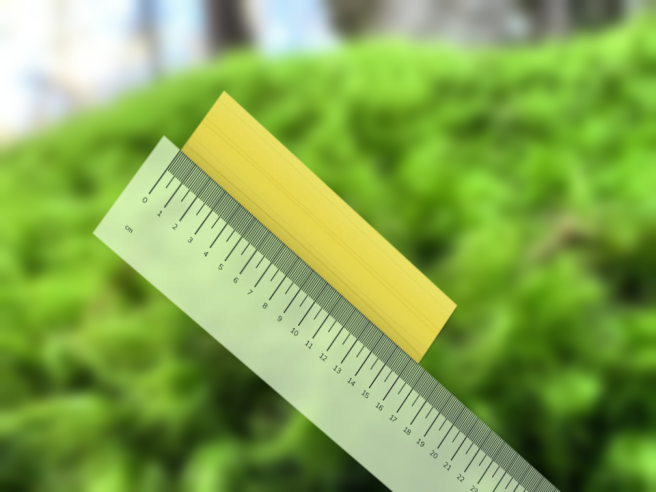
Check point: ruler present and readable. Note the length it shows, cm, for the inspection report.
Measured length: 16.5 cm
